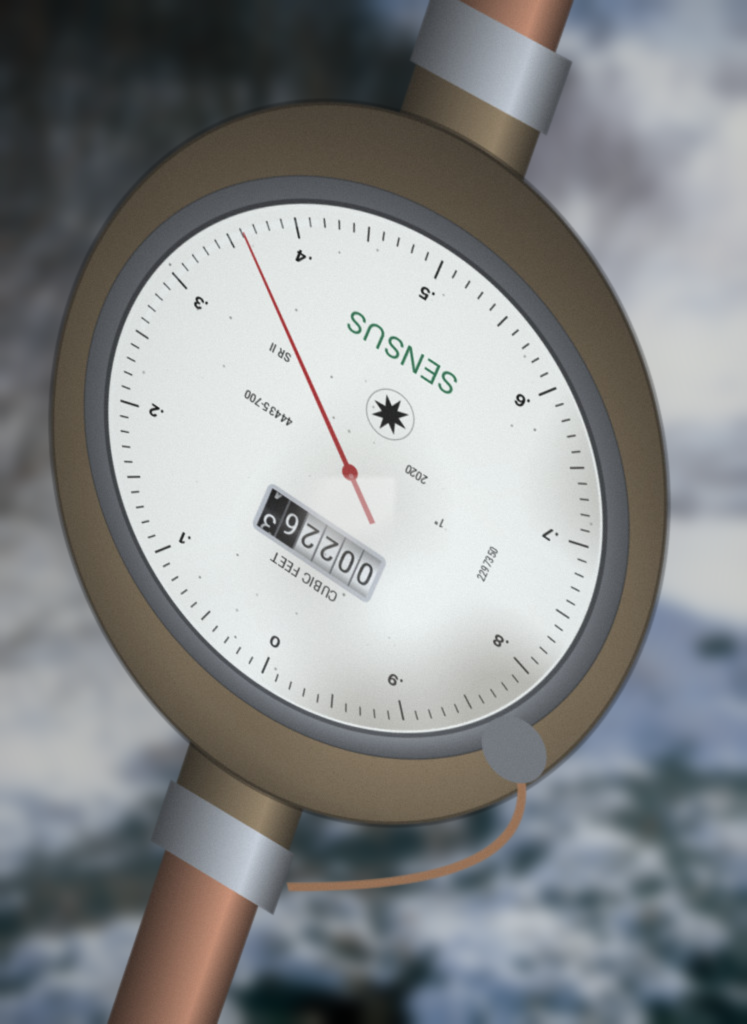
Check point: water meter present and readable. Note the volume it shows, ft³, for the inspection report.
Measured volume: 2263.36 ft³
